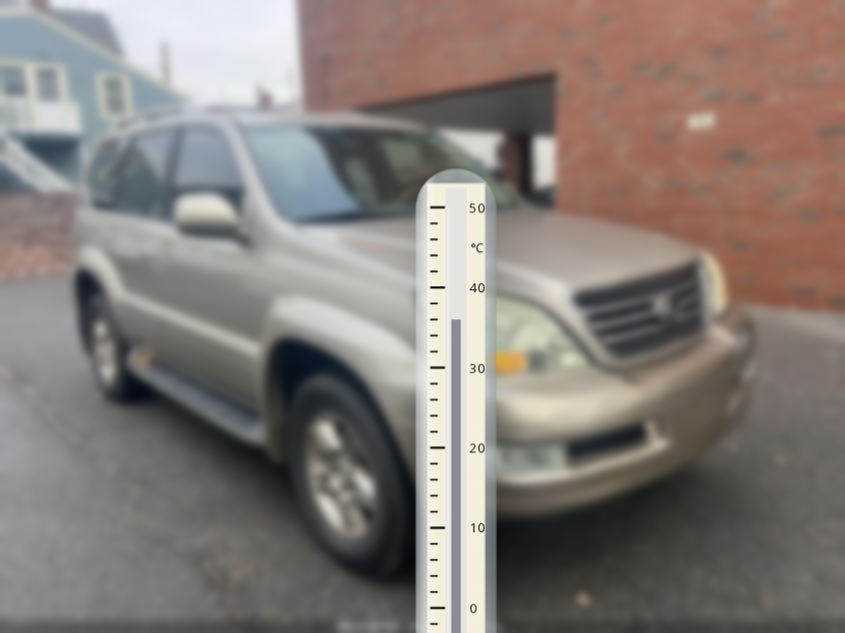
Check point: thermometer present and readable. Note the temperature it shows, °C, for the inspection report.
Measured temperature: 36 °C
